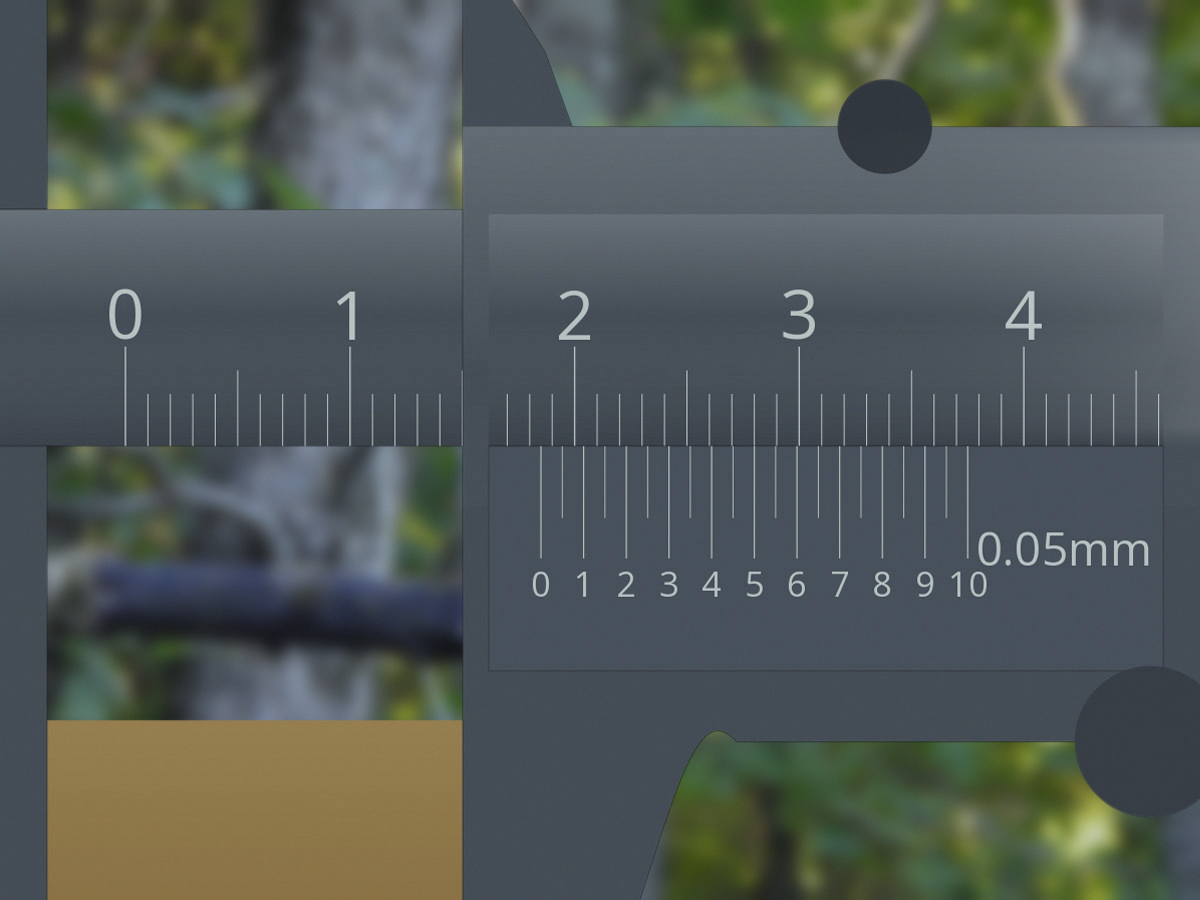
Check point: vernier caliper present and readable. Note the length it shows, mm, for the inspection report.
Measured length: 18.50 mm
